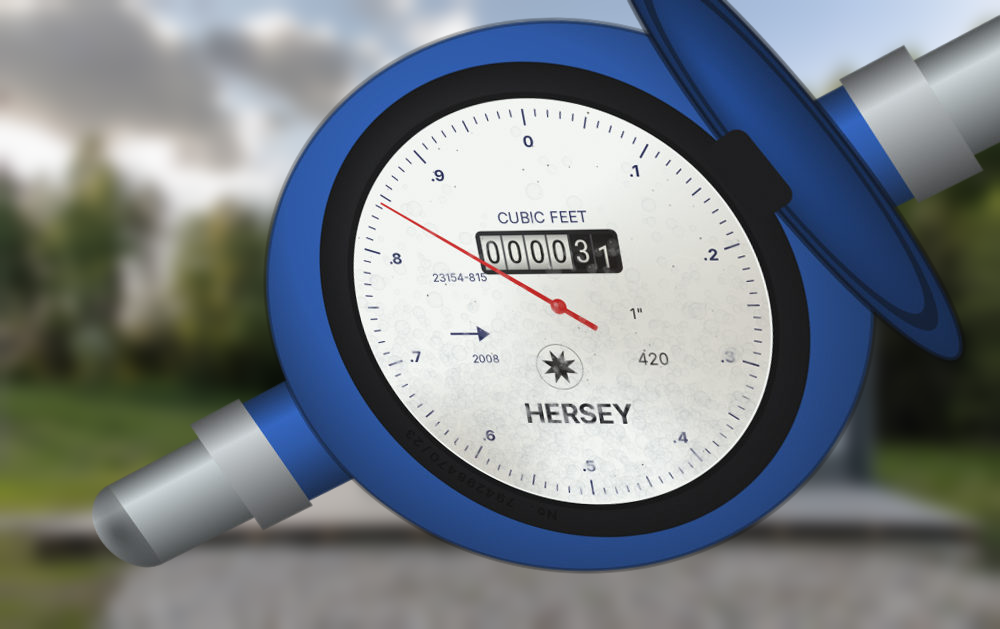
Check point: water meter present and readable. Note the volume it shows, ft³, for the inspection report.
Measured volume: 30.84 ft³
